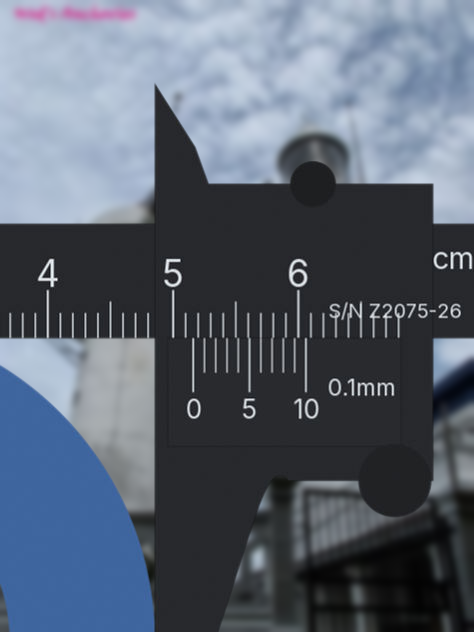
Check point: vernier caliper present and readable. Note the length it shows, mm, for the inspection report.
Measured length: 51.6 mm
